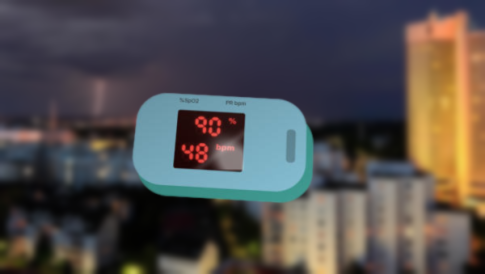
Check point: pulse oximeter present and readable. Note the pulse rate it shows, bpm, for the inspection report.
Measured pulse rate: 48 bpm
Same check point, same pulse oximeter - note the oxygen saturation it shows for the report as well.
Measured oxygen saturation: 90 %
